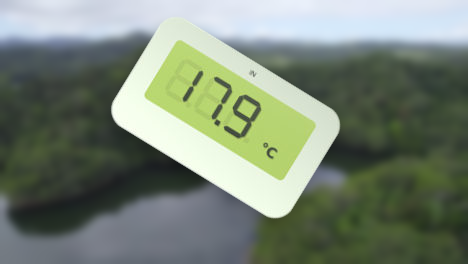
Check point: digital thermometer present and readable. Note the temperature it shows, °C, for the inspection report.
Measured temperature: 17.9 °C
